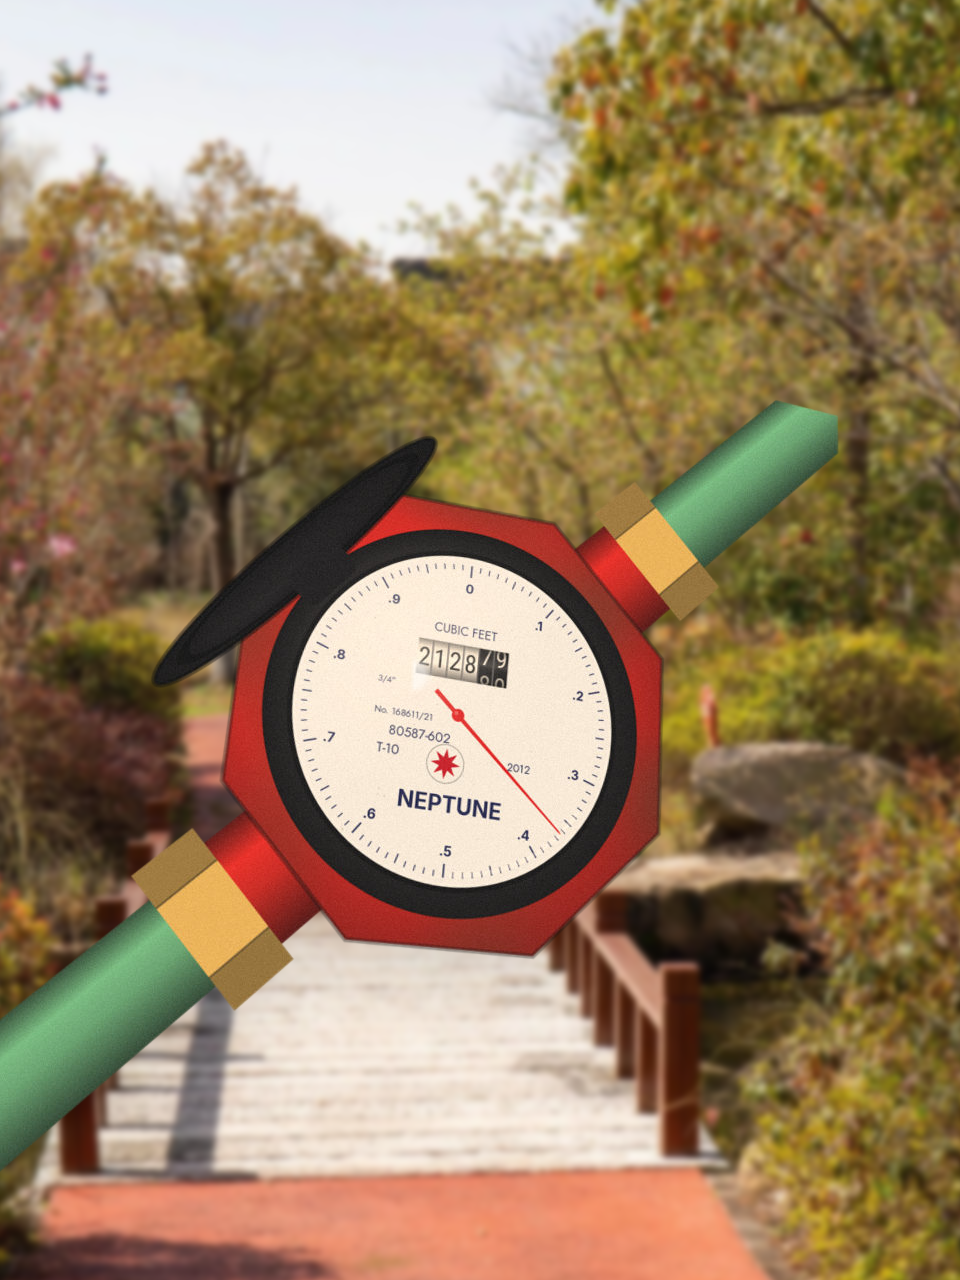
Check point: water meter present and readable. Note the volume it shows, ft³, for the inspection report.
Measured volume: 212879.36 ft³
